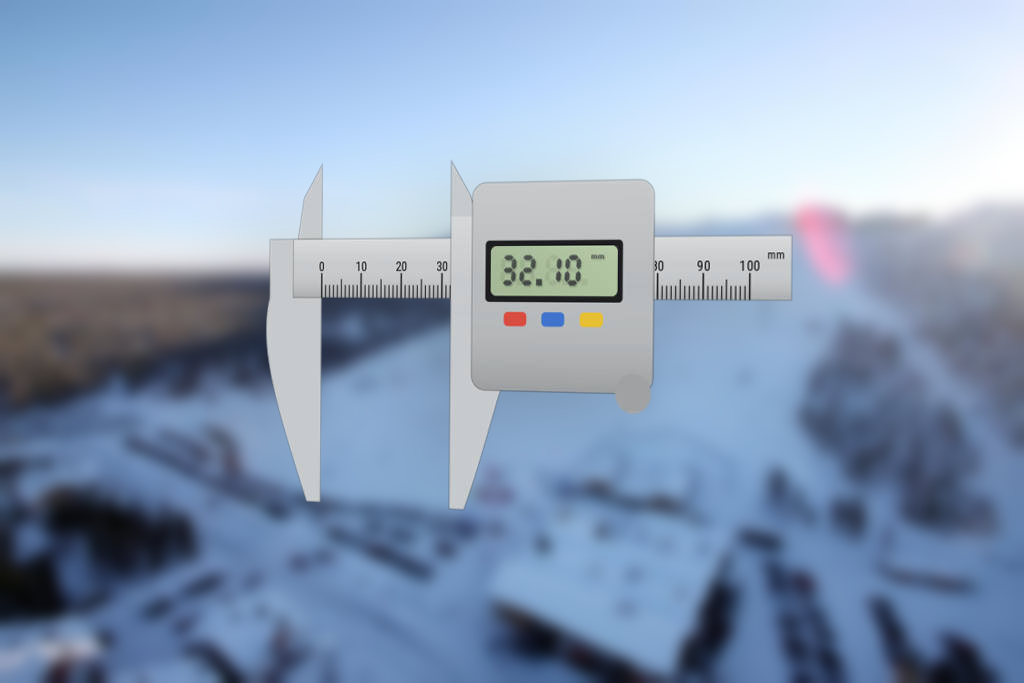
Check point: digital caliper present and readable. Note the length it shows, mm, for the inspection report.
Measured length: 32.10 mm
